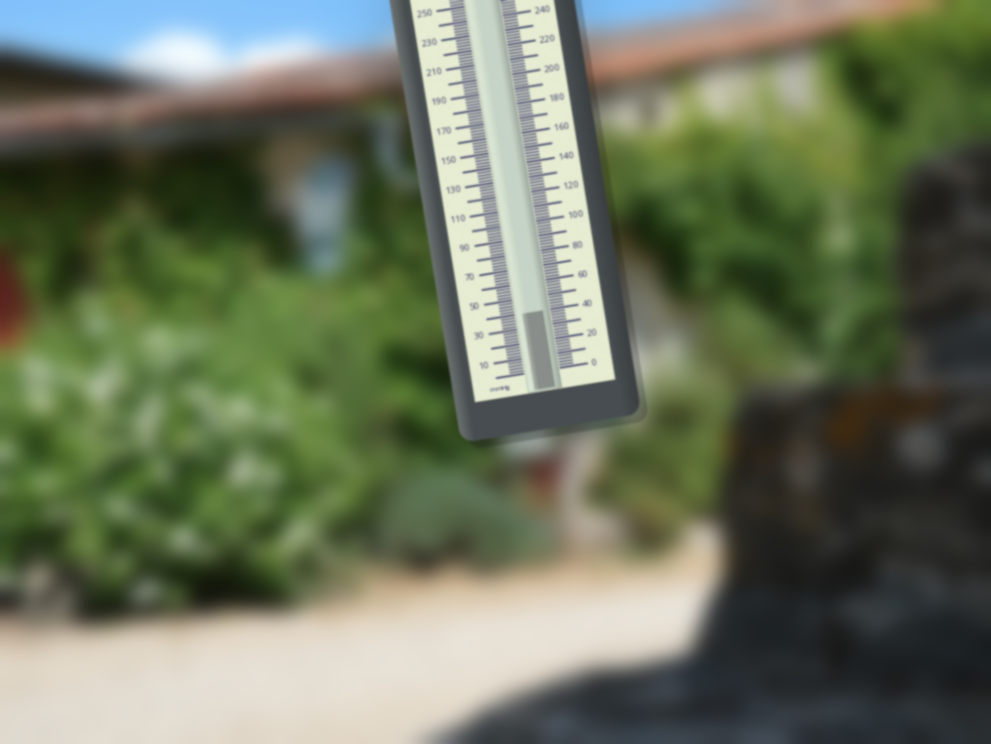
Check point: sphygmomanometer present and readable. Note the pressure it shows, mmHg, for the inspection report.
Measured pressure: 40 mmHg
